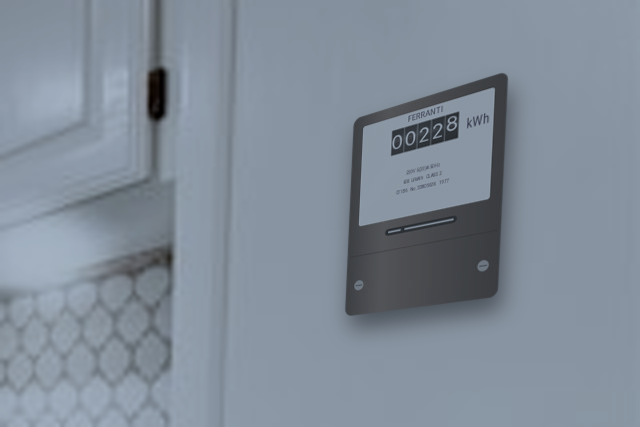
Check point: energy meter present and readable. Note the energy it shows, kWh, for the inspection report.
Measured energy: 228 kWh
